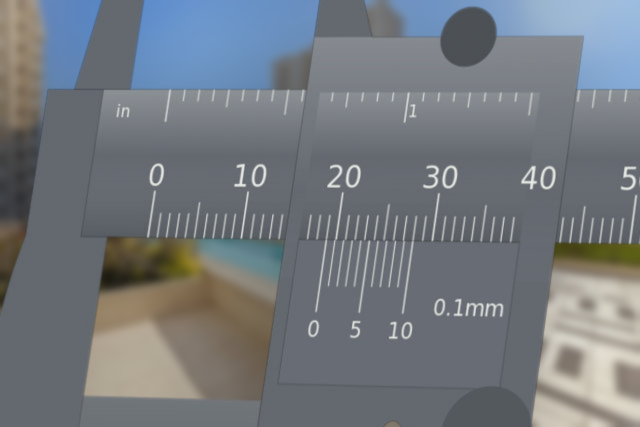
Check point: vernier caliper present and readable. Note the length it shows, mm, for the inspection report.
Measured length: 19.0 mm
